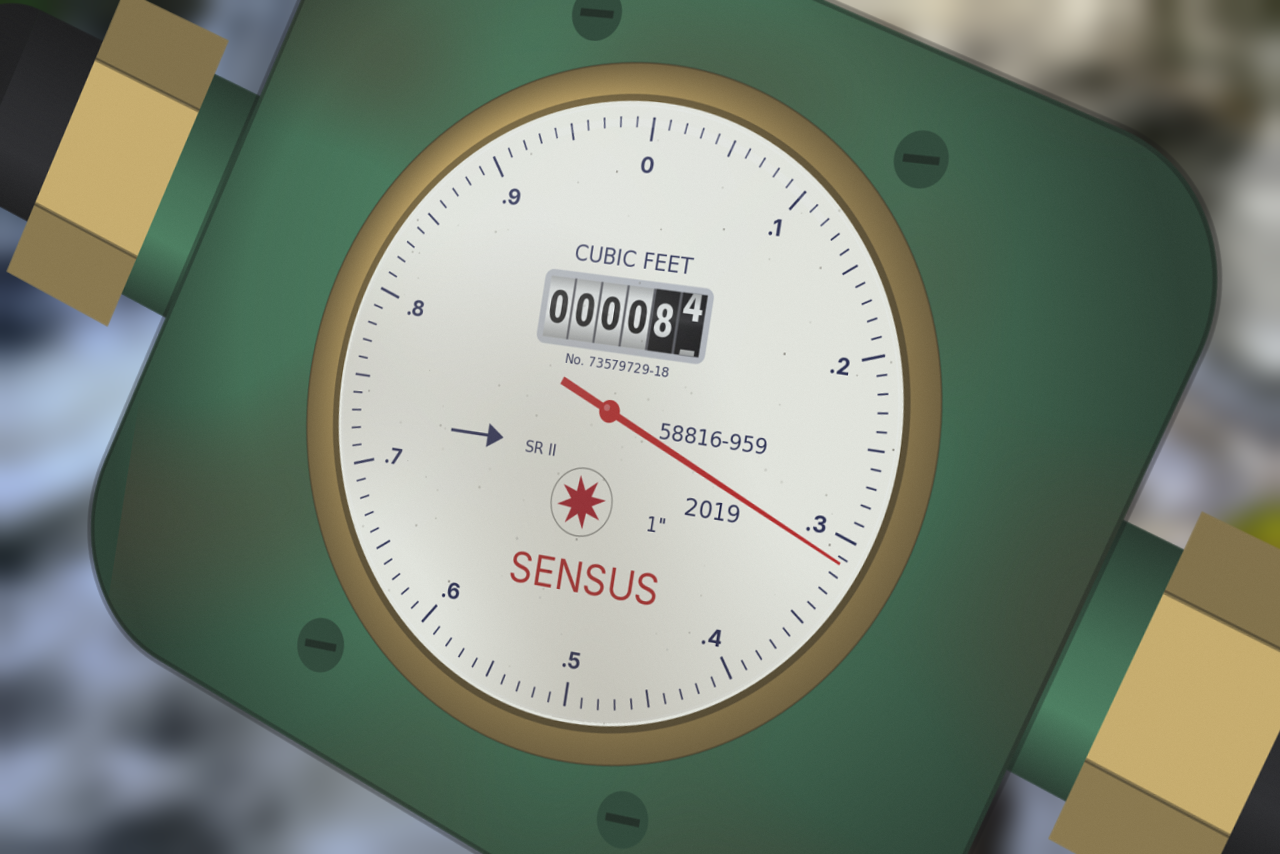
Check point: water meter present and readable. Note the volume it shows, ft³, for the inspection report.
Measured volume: 84.31 ft³
